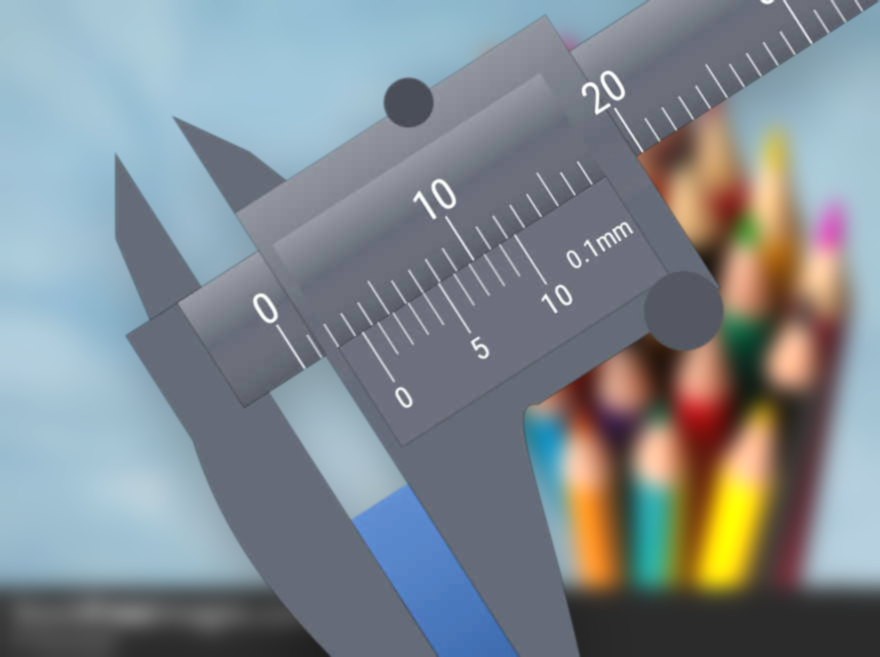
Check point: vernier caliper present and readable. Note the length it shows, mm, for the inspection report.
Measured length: 3.4 mm
